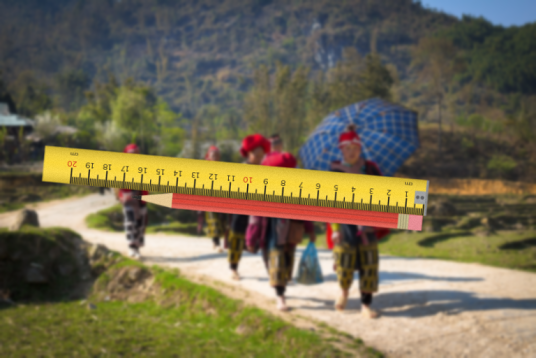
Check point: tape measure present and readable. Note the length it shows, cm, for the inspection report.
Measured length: 16.5 cm
